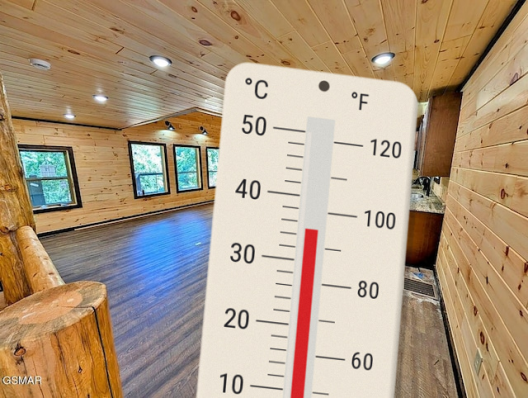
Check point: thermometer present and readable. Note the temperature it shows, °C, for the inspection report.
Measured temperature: 35 °C
